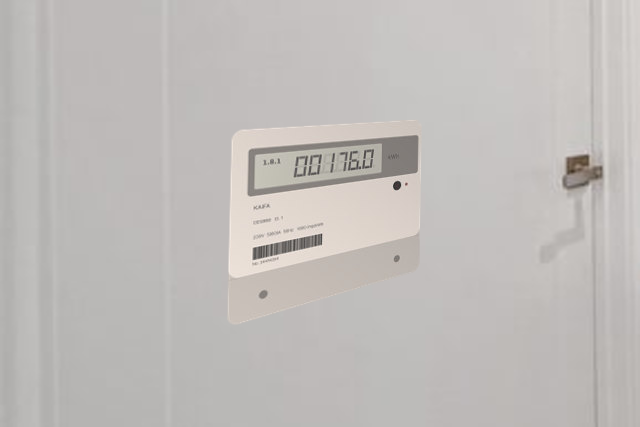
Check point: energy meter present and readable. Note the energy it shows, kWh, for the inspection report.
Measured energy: 176.0 kWh
